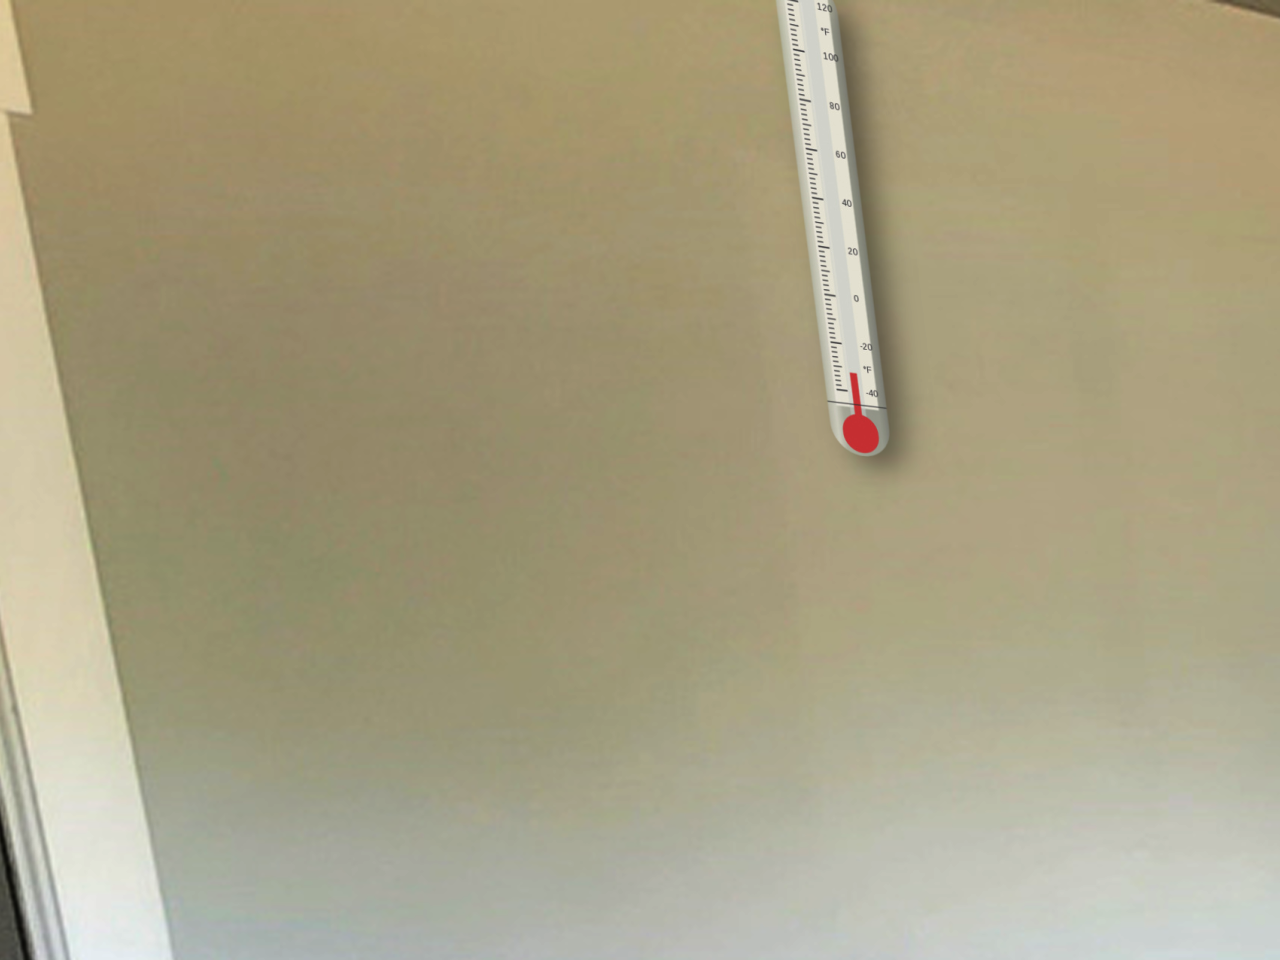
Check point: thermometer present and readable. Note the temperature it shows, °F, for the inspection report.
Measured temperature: -32 °F
